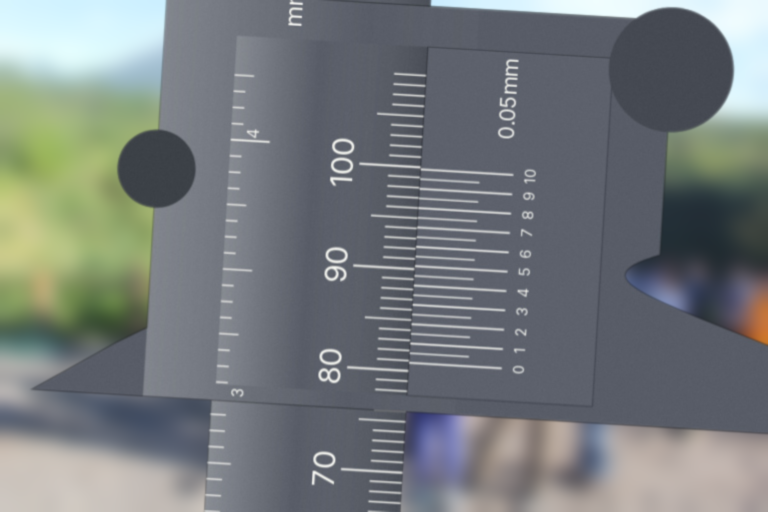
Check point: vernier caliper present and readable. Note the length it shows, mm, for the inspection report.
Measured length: 80.8 mm
